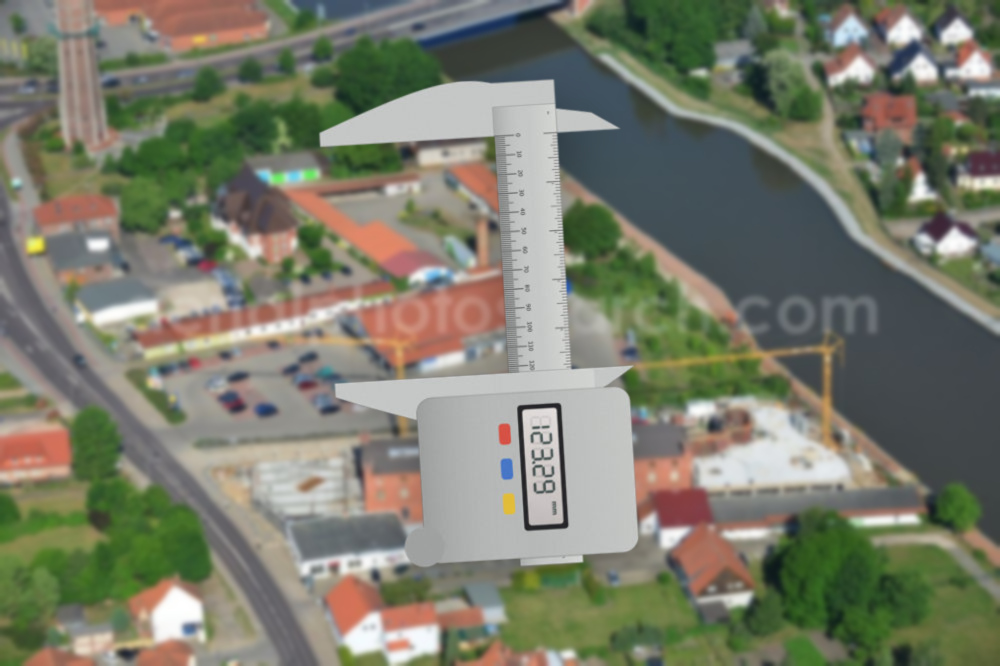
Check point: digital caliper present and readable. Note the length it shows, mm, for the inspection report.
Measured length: 123.29 mm
